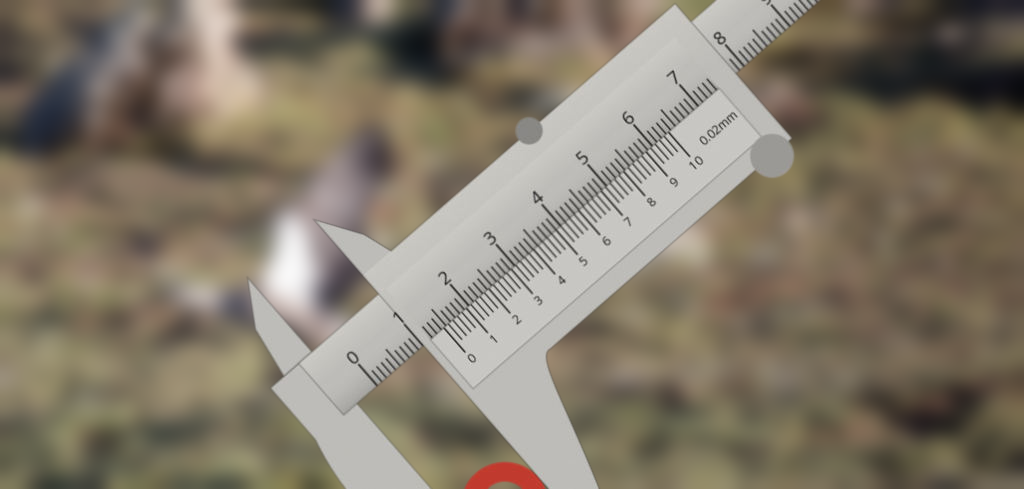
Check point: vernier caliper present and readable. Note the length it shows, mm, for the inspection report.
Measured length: 14.5 mm
